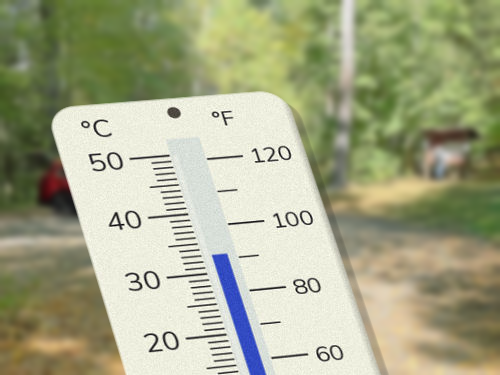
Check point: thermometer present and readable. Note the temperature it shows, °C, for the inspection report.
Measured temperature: 33 °C
